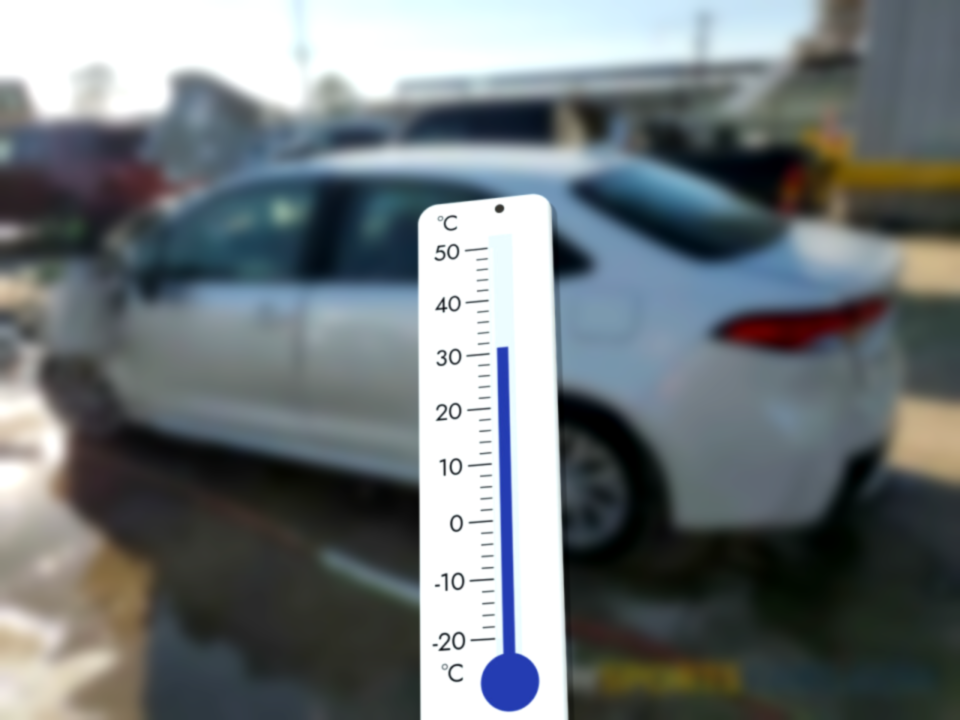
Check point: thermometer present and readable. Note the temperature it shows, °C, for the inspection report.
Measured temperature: 31 °C
